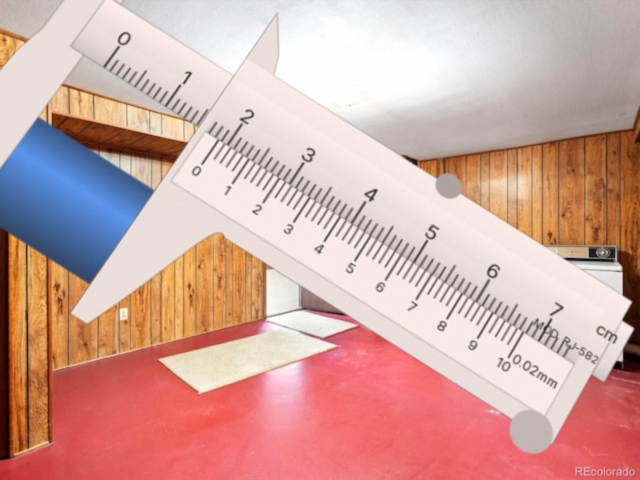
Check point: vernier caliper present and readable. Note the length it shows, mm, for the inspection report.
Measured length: 18.6 mm
